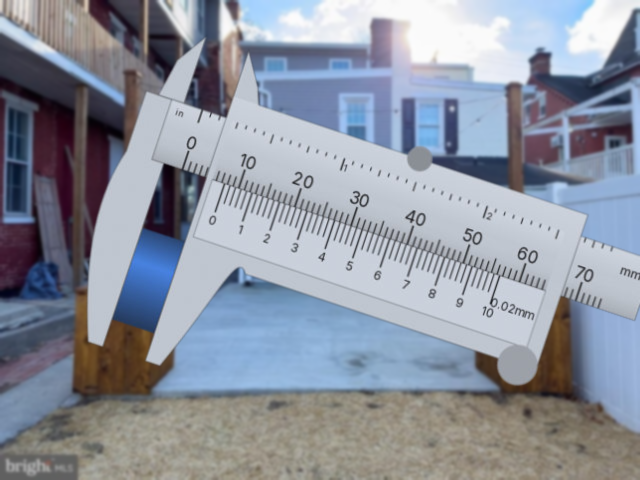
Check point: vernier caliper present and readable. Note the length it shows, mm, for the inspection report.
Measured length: 7.5 mm
